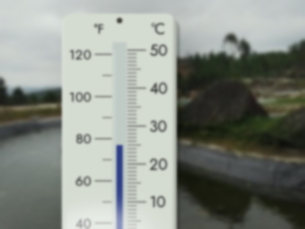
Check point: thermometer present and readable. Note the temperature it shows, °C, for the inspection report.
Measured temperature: 25 °C
